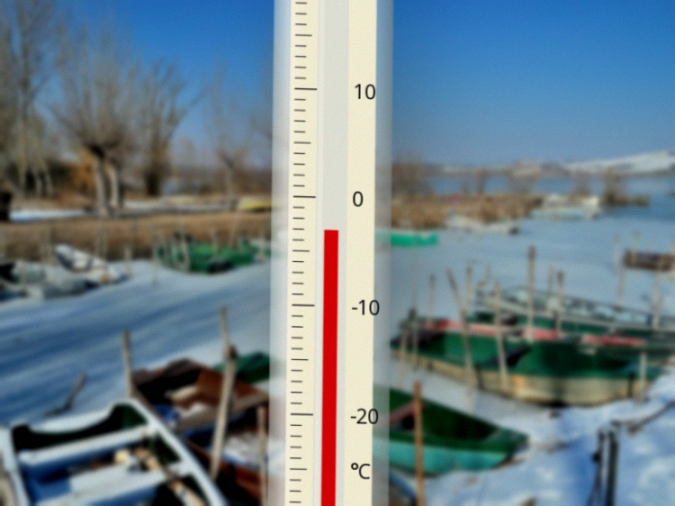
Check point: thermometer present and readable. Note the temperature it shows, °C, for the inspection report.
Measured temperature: -3 °C
